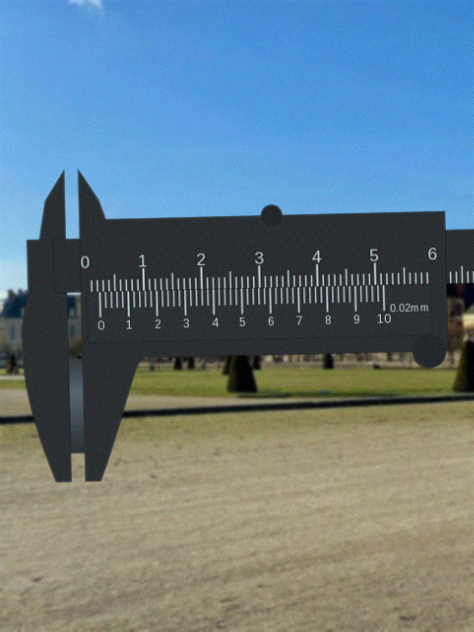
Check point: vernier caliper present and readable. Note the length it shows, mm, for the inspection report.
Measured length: 2.4 mm
